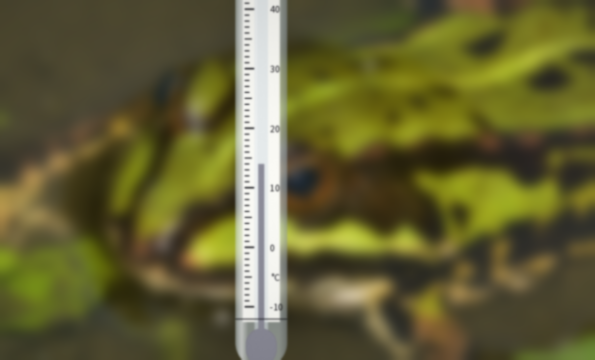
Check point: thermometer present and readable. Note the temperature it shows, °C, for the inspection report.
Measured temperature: 14 °C
